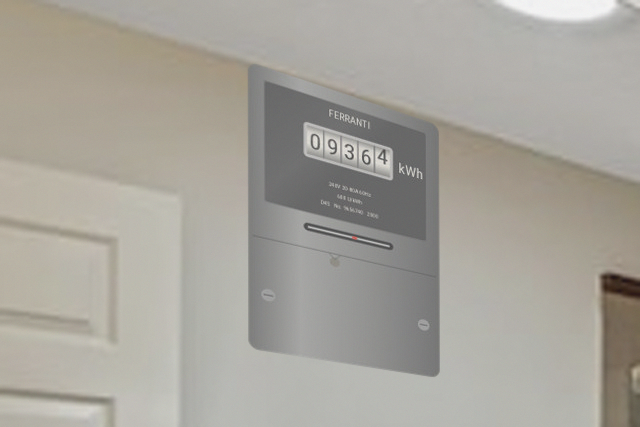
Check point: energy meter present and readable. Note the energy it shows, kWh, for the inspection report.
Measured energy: 9364 kWh
